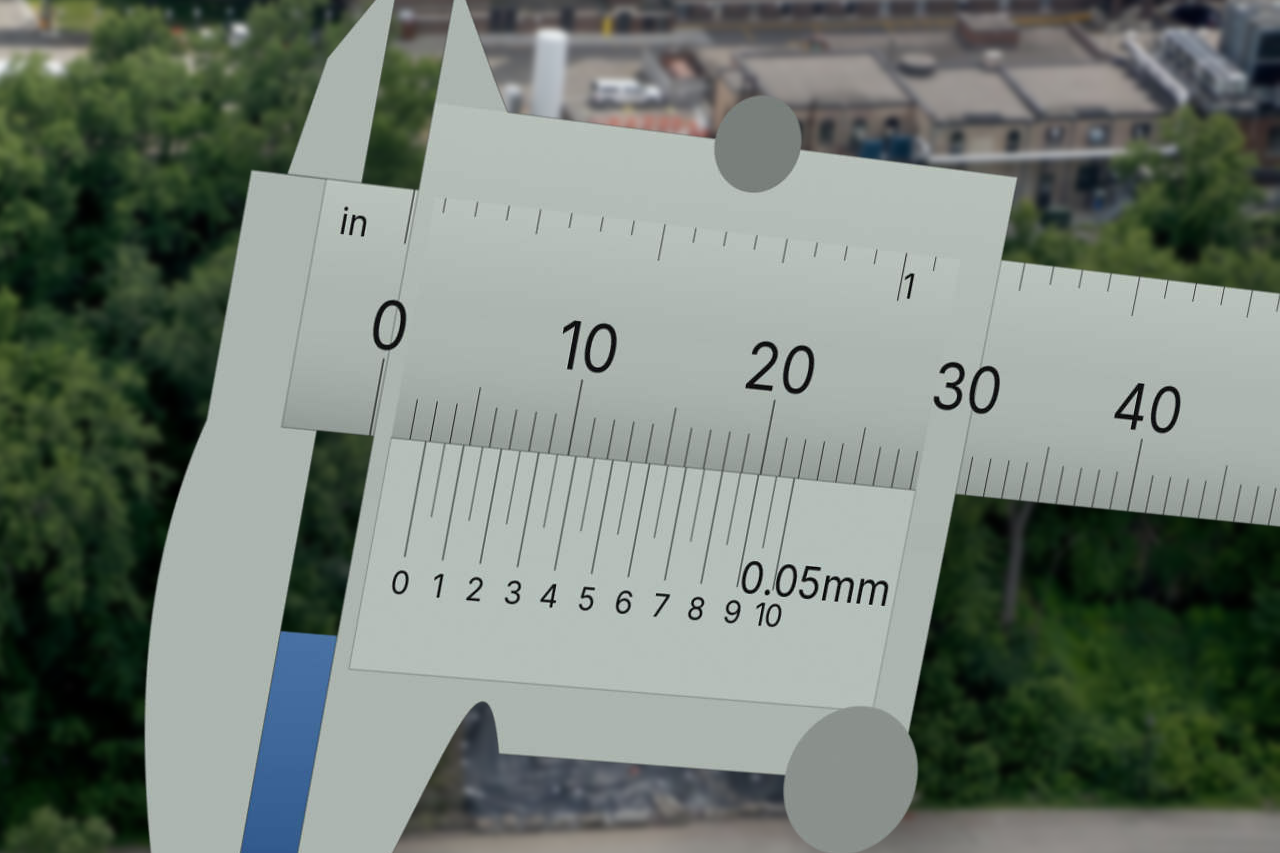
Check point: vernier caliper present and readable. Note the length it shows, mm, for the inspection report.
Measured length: 2.8 mm
